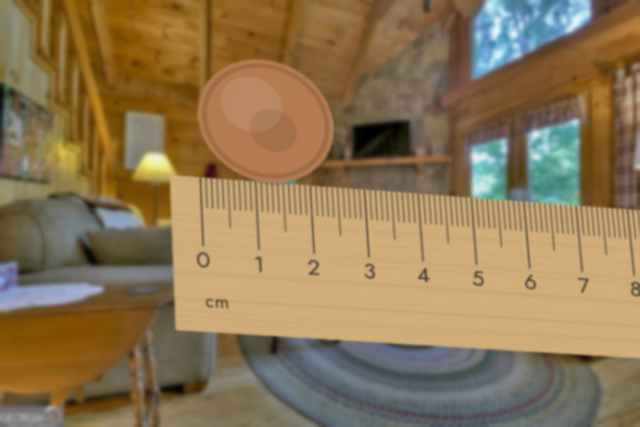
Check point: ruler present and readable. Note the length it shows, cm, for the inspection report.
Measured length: 2.5 cm
